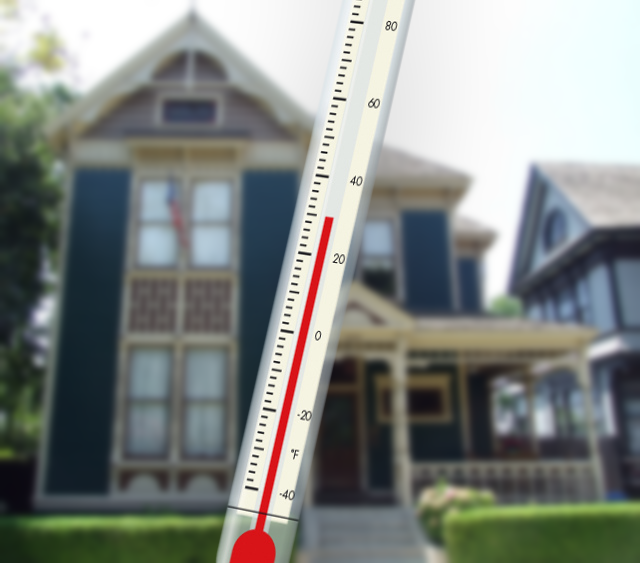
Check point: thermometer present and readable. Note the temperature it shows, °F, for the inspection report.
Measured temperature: 30 °F
